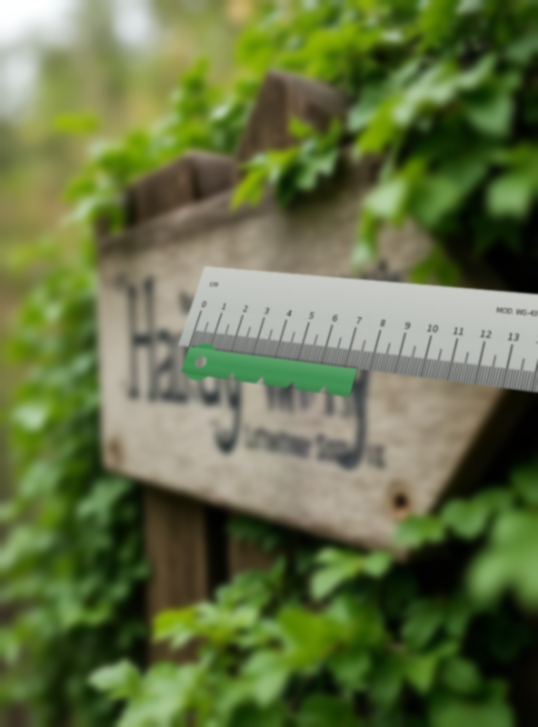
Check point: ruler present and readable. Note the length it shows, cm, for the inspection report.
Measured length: 7.5 cm
